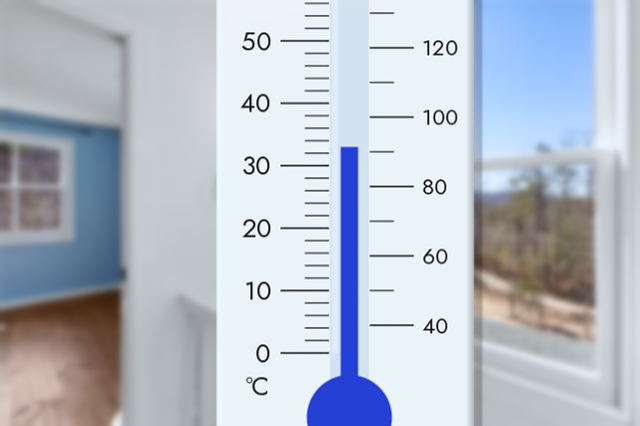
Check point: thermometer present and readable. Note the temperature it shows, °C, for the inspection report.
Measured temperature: 33 °C
